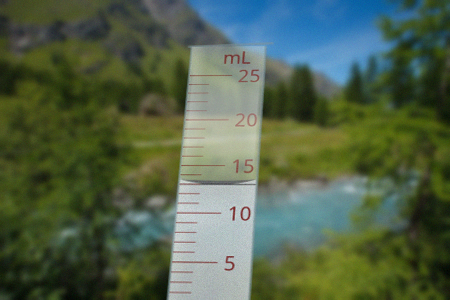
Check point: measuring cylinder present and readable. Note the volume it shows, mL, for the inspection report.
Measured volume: 13 mL
